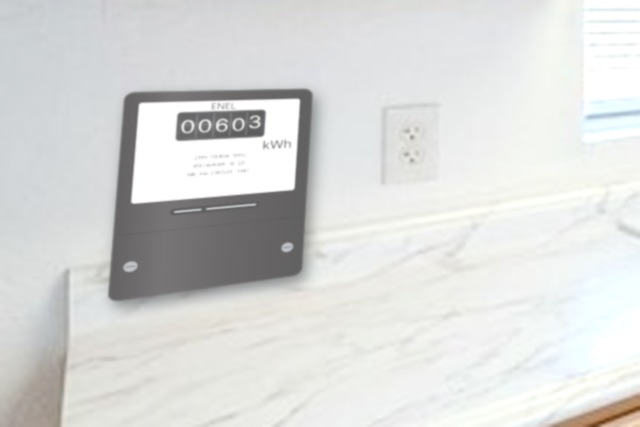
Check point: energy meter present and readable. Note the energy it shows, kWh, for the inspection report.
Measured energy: 603 kWh
